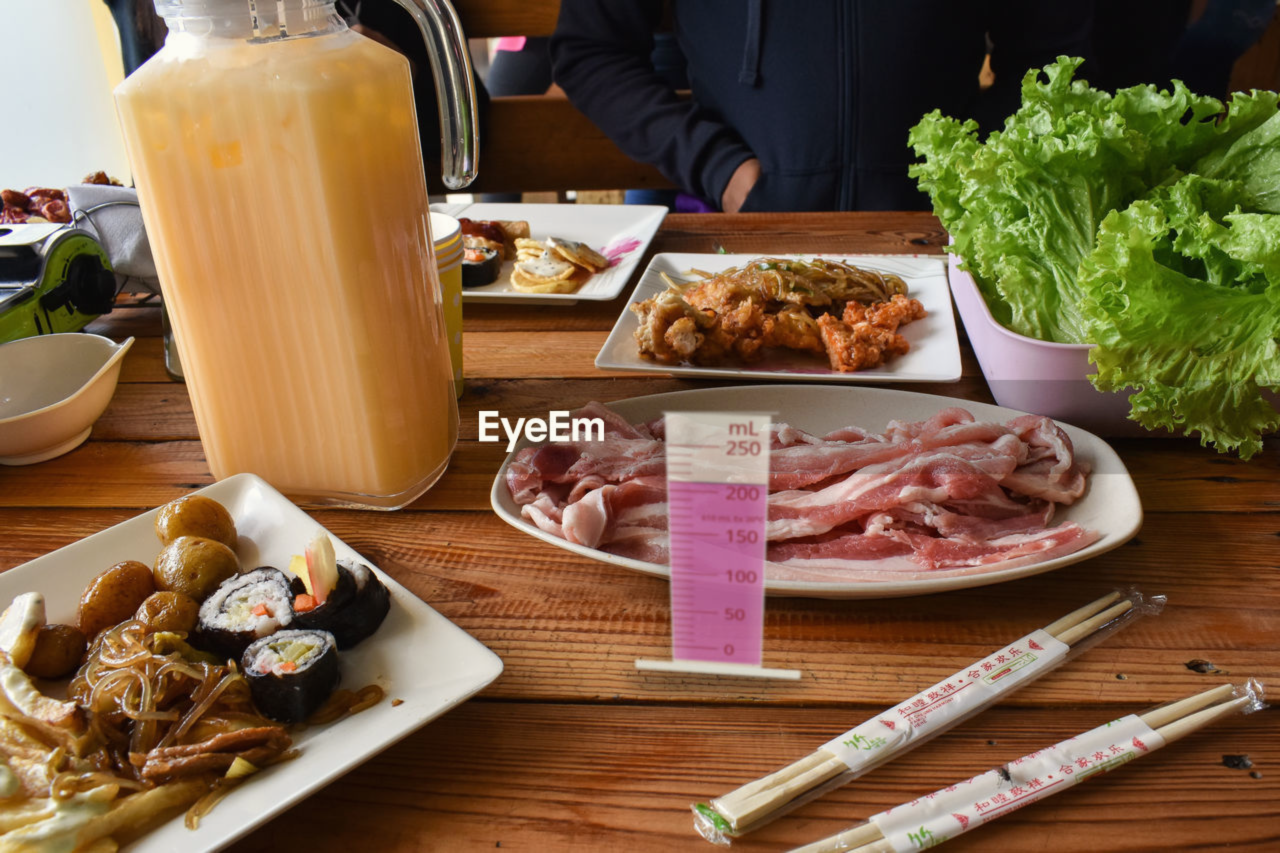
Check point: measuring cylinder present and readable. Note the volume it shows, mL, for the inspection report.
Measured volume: 210 mL
